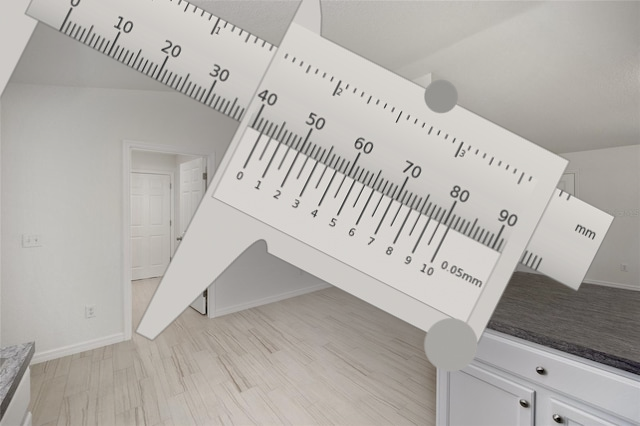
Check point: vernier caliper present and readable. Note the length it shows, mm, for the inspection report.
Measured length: 42.0 mm
